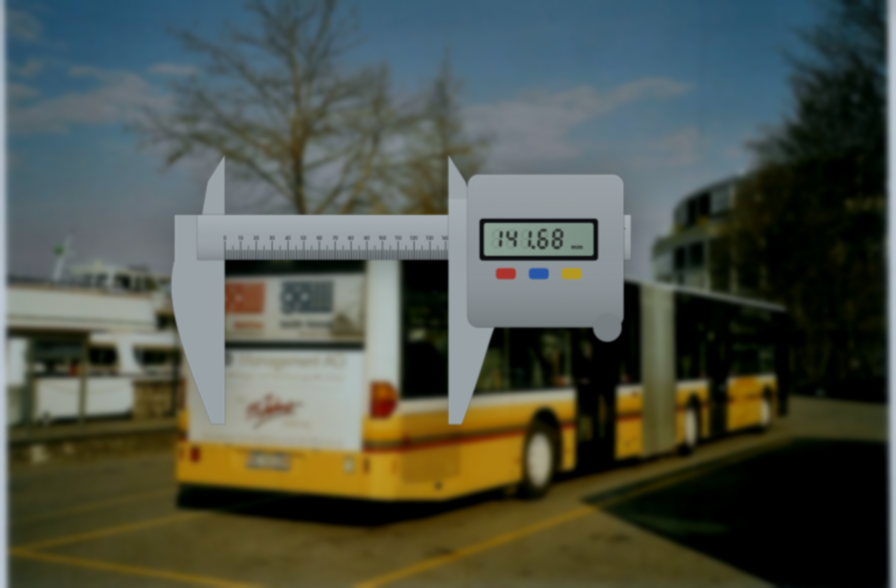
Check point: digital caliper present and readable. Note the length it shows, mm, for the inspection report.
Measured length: 141.68 mm
